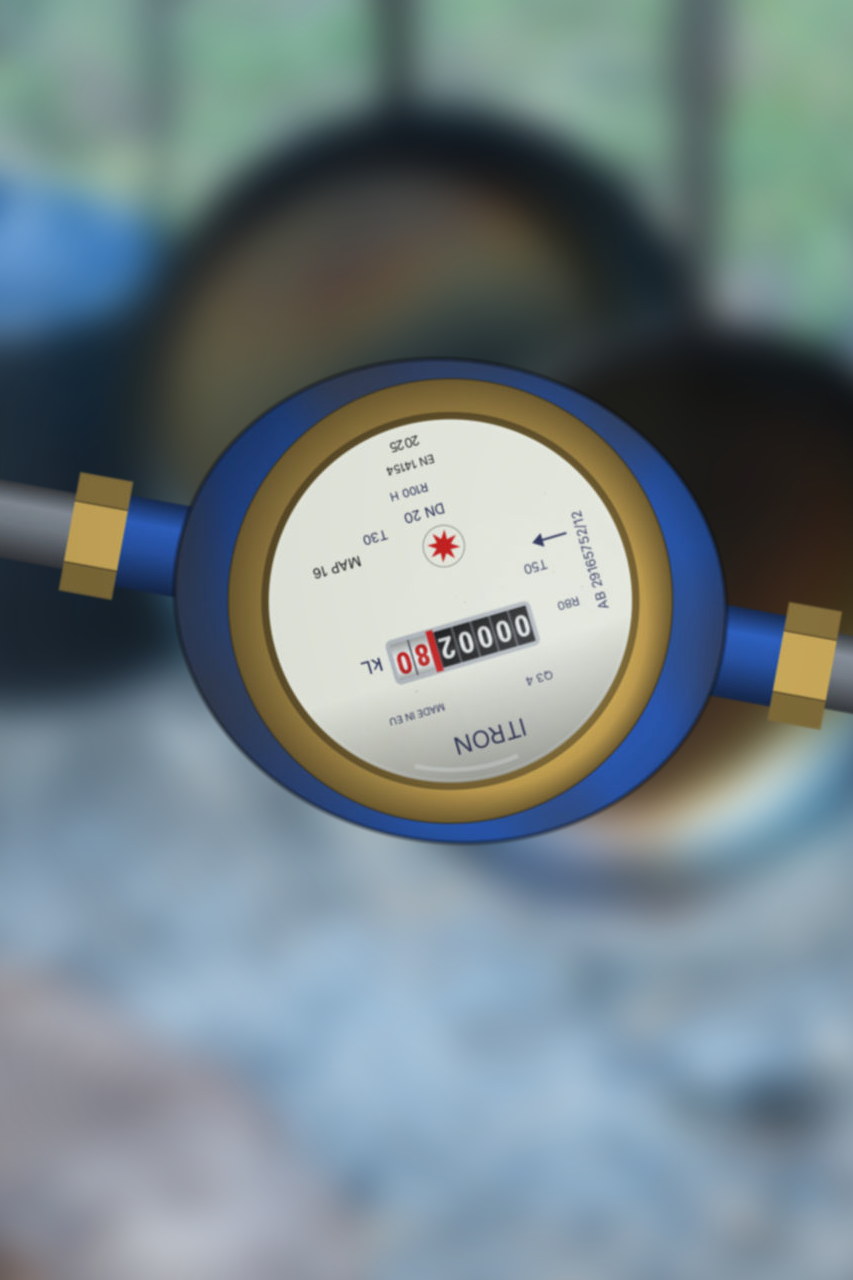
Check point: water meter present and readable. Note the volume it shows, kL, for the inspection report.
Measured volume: 2.80 kL
